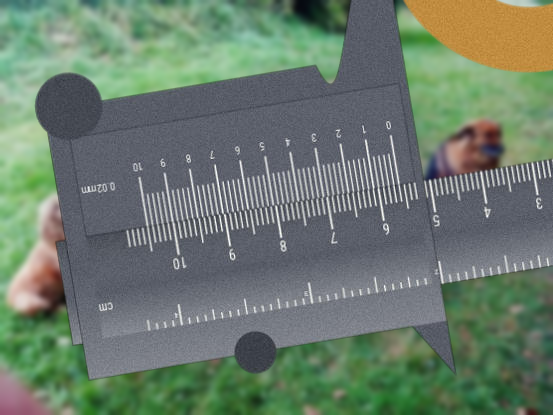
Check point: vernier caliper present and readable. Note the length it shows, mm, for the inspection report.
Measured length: 56.0 mm
